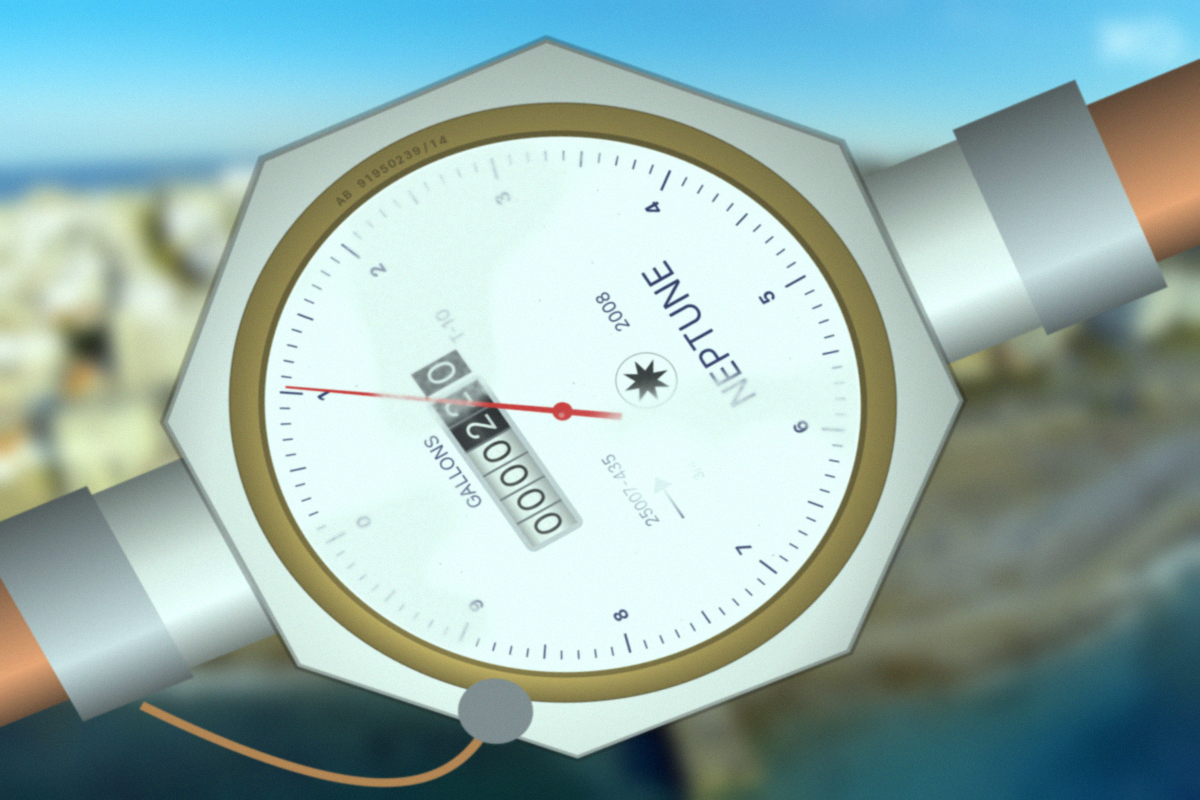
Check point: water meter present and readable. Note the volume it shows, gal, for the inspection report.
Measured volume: 221.0 gal
